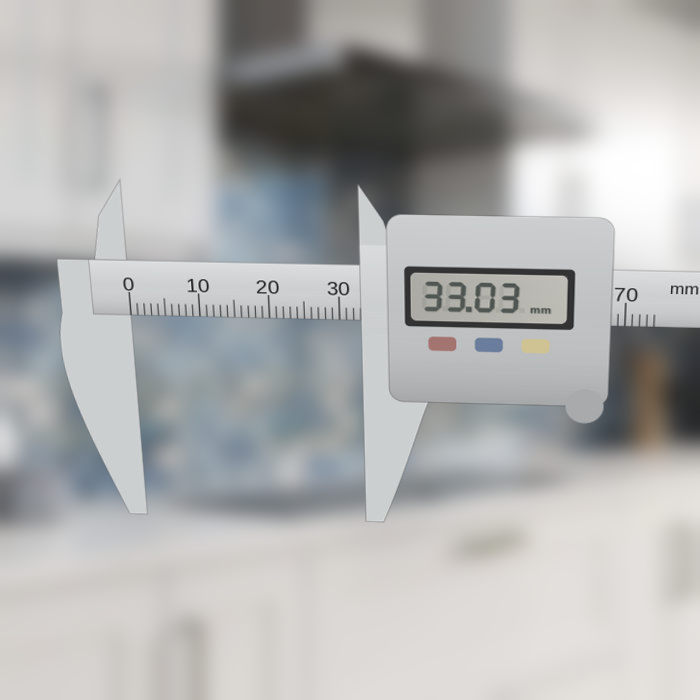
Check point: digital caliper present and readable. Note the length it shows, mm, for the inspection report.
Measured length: 33.03 mm
